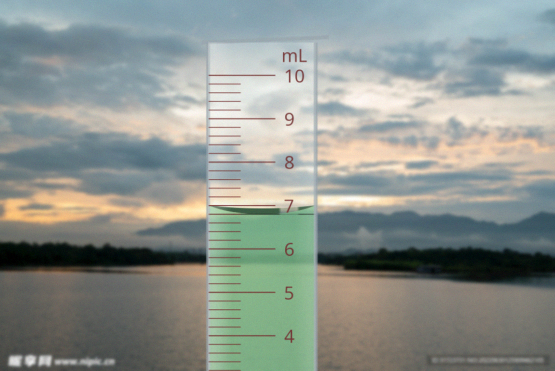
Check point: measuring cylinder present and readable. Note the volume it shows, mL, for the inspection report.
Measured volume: 6.8 mL
